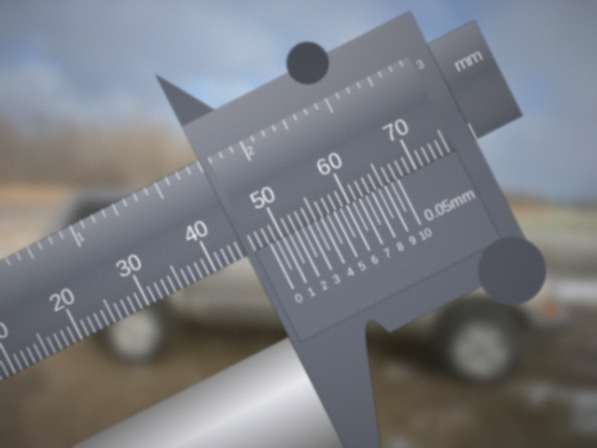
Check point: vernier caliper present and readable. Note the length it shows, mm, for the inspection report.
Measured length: 48.2 mm
